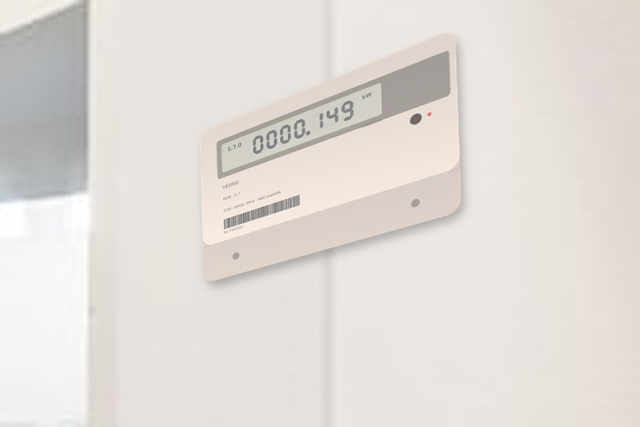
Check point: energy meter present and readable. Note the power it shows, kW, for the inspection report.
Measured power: 0.149 kW
